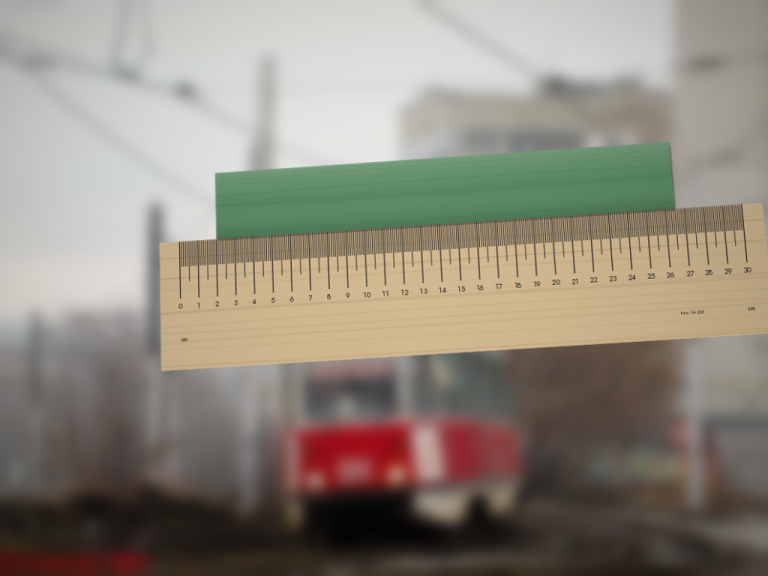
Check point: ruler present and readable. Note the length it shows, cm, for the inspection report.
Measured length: 24.5 cm
